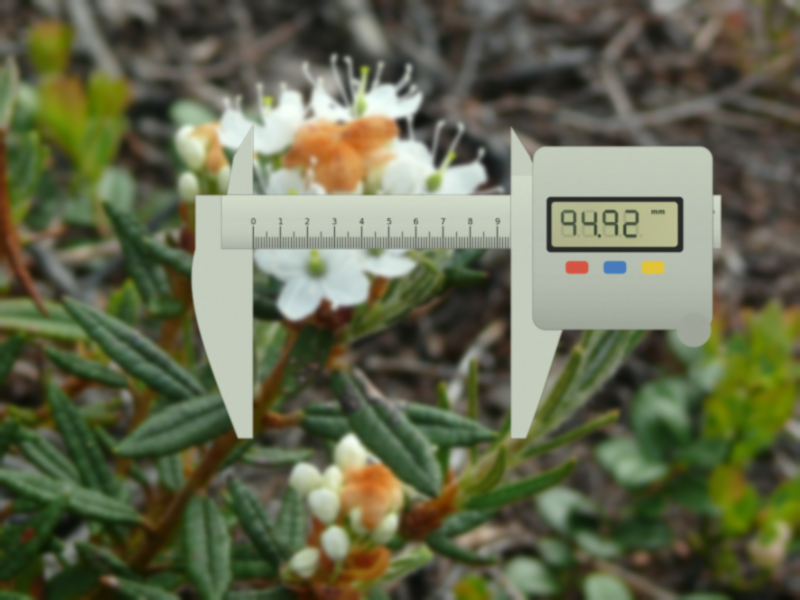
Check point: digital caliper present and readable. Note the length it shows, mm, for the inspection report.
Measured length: 94.92 mm
